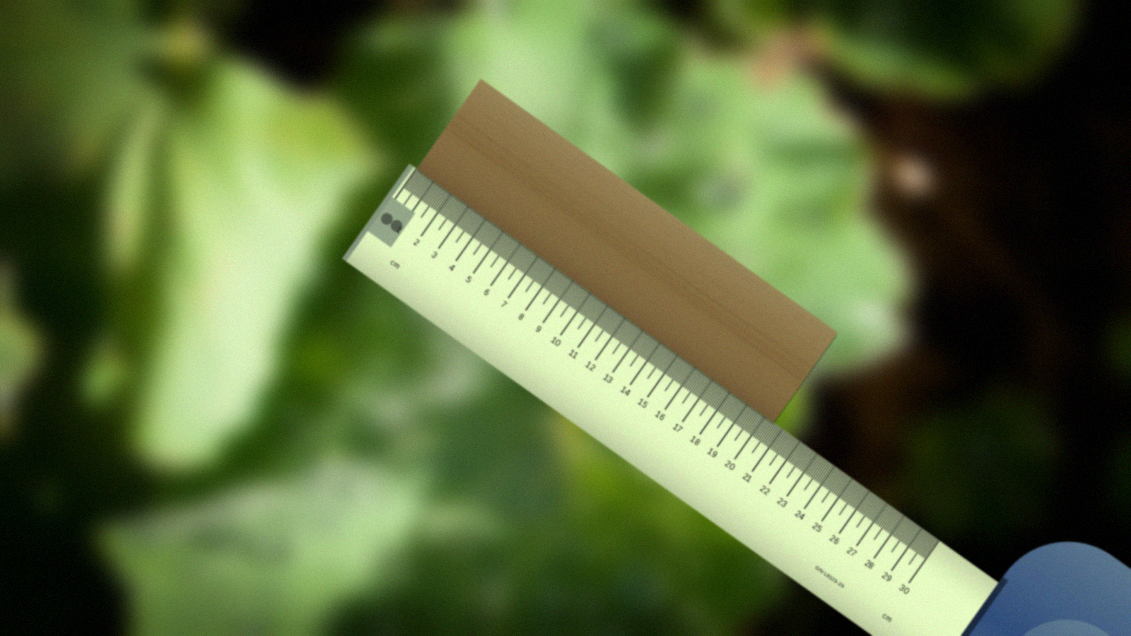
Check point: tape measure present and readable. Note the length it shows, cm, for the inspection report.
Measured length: 20.5 cm
